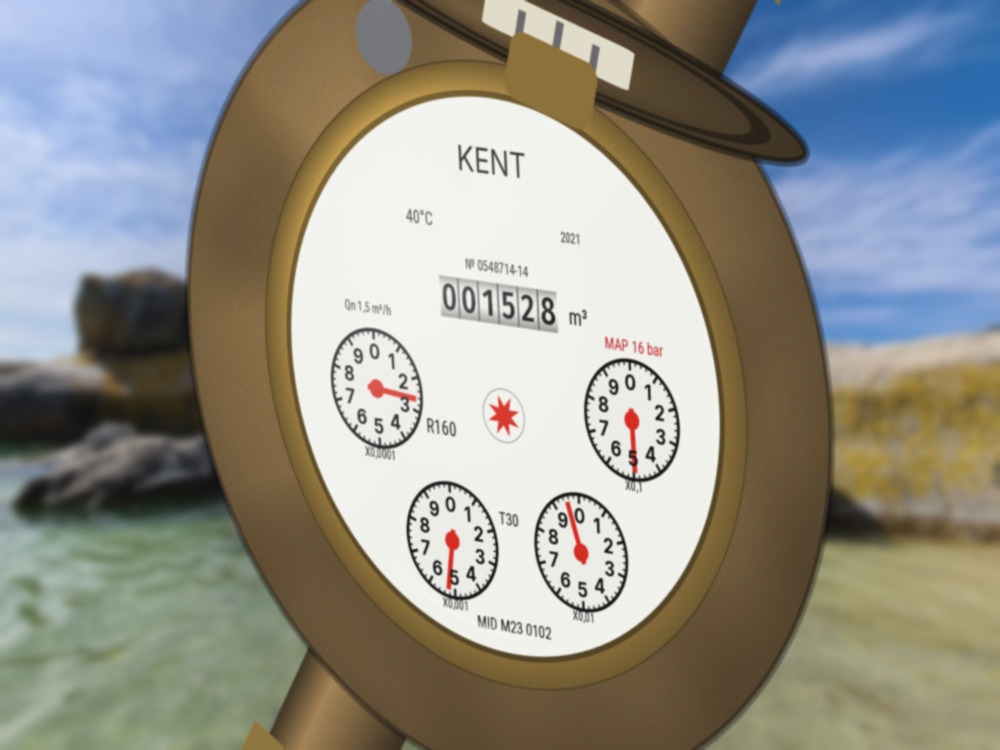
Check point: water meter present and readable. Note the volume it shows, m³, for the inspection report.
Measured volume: 1528.4952 m³
